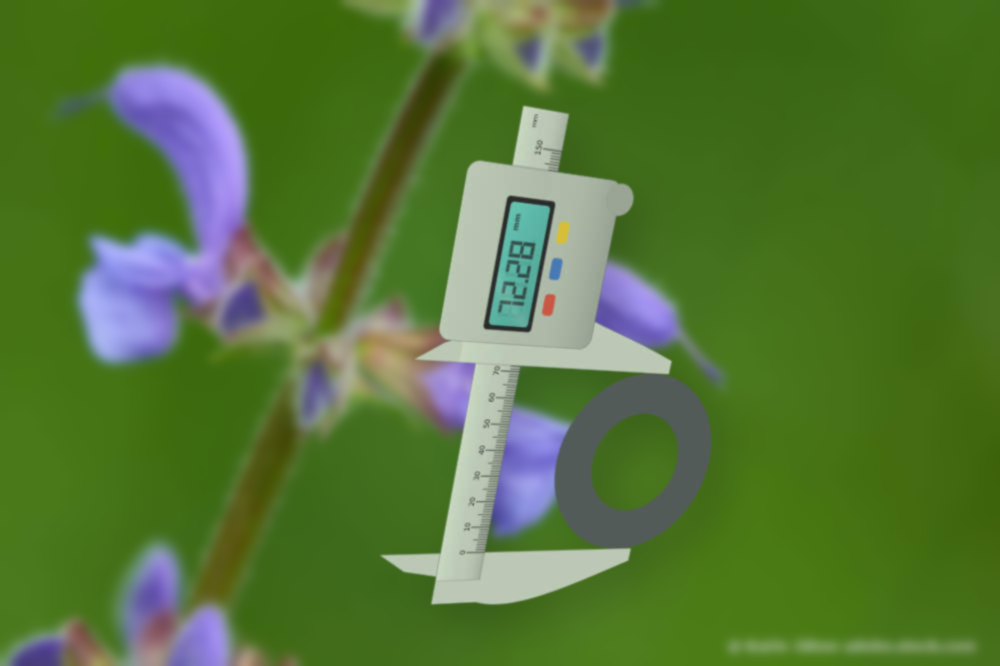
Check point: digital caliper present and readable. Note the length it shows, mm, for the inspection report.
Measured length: 72.28 mm
